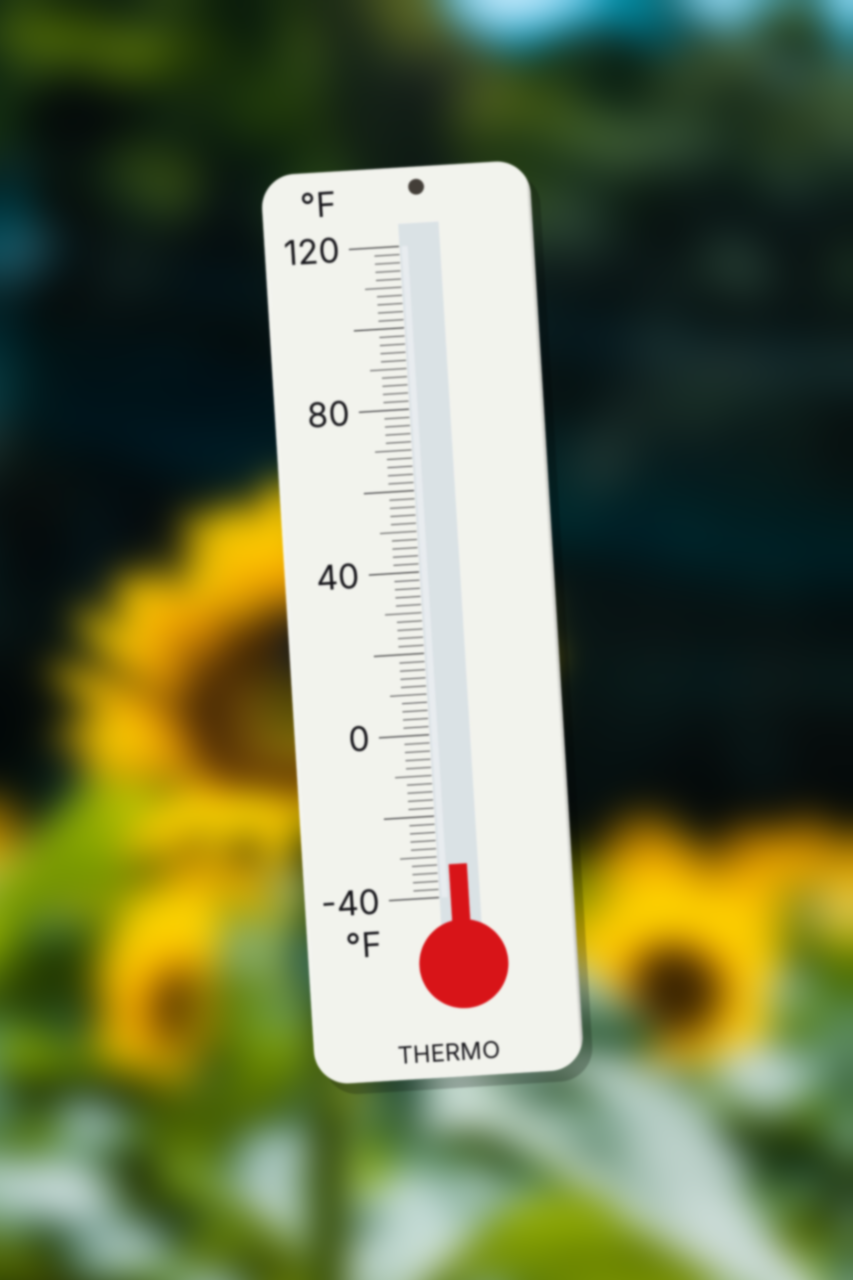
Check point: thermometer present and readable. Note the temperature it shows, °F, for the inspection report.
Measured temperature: -32 °F
